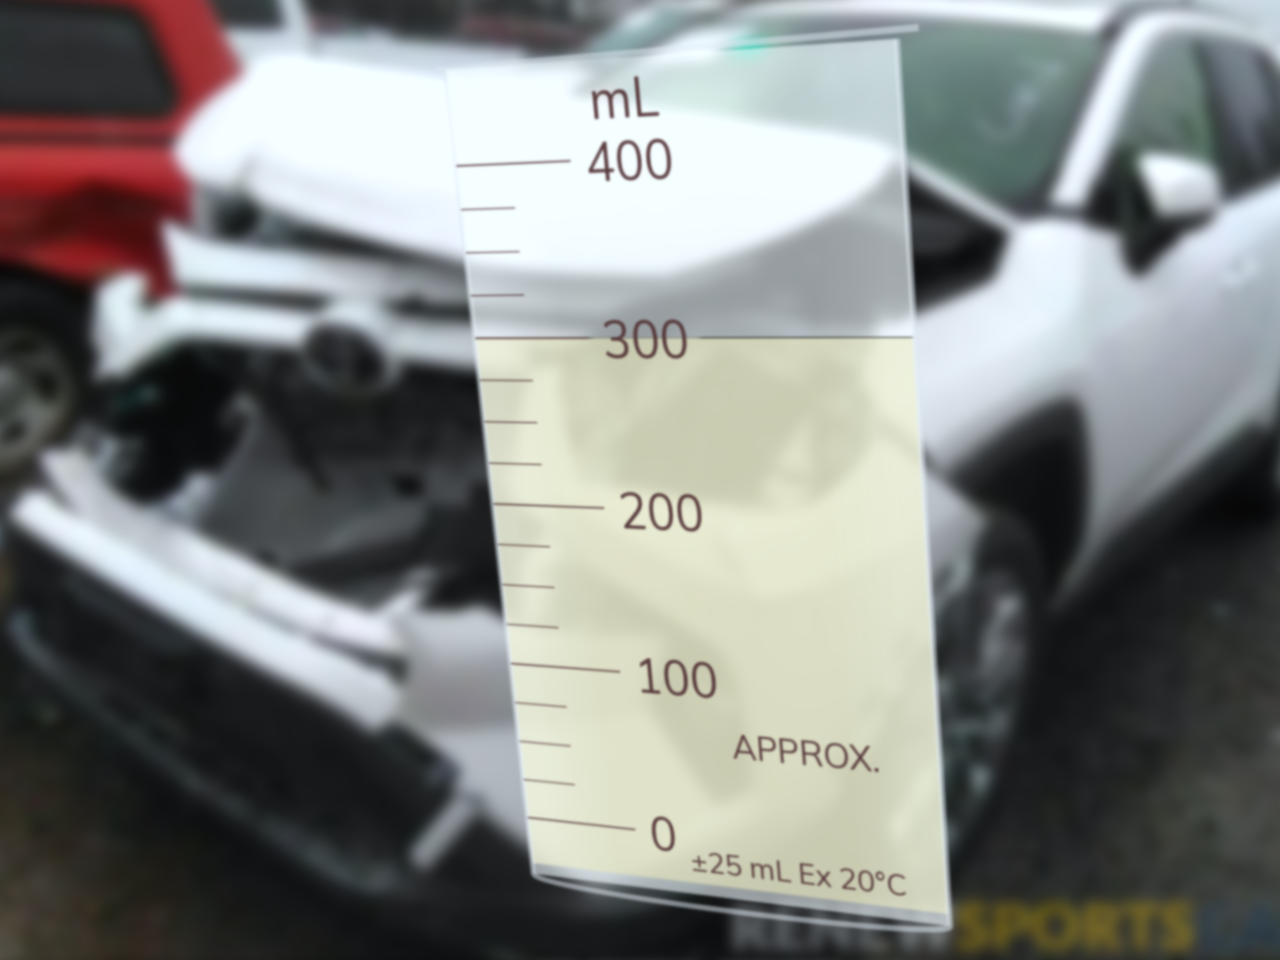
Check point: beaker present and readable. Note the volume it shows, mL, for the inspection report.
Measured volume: 300 mL
